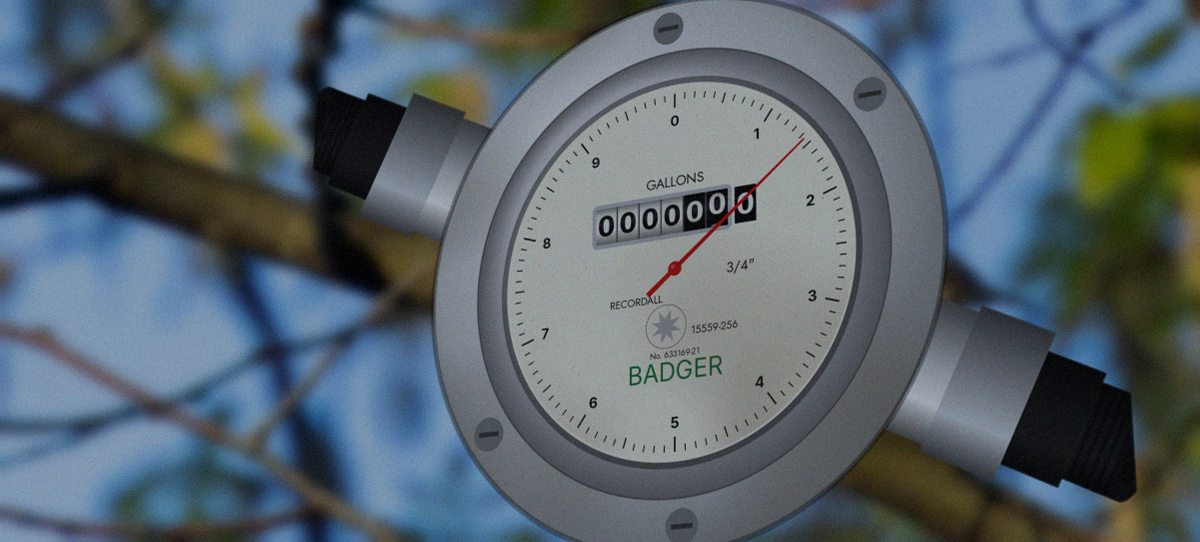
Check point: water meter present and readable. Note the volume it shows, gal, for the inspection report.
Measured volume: 1.4 gal
